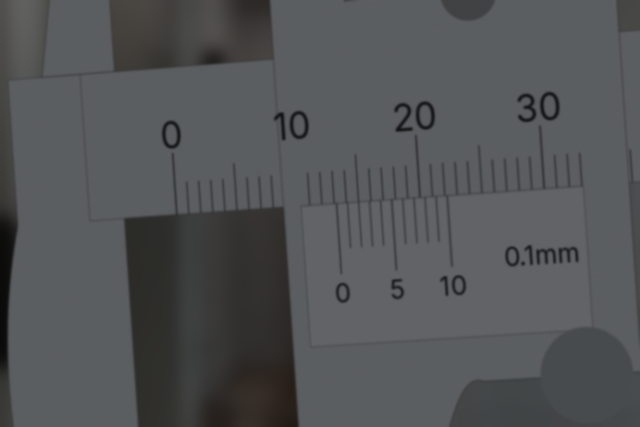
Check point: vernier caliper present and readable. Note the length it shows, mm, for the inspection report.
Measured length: 13.2 mm
